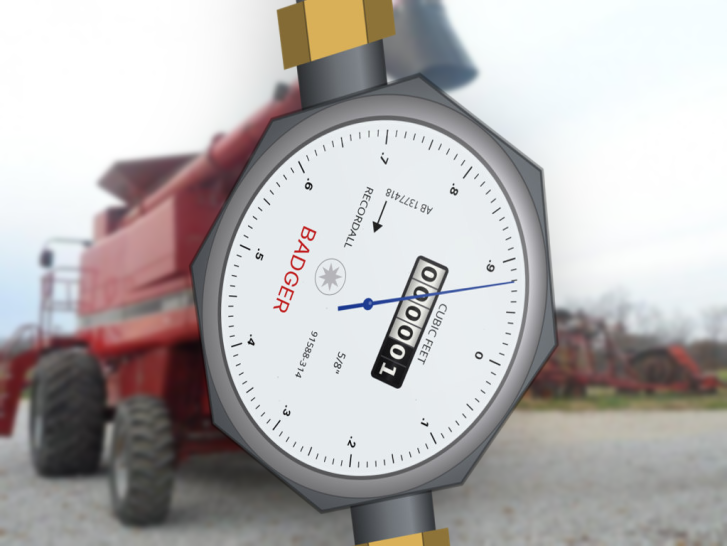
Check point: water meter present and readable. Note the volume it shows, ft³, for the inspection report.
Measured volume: 0.92 ft³
